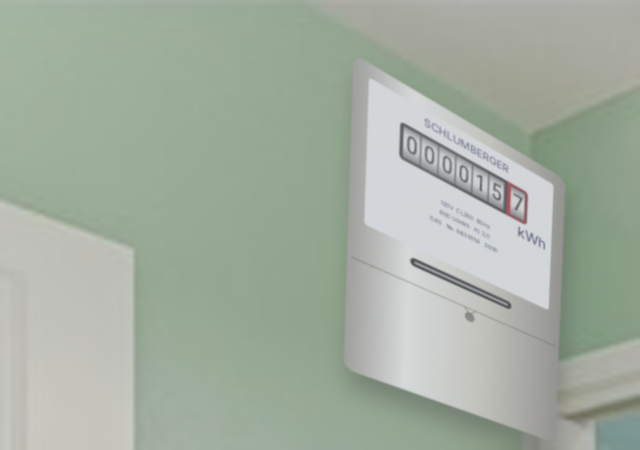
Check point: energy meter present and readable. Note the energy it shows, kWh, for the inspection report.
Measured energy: 15.7 kWh
